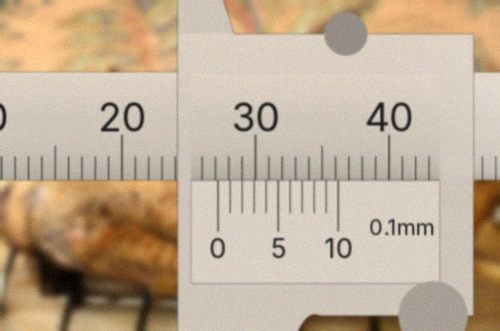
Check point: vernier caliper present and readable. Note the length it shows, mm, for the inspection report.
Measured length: 27.2 mm
